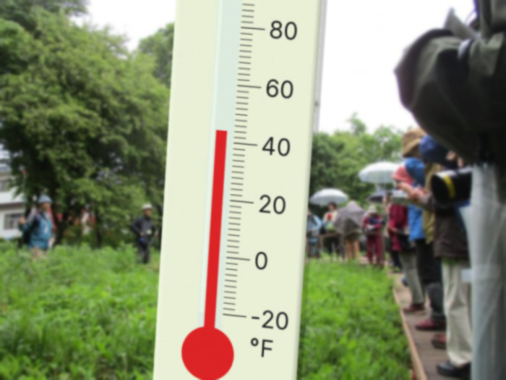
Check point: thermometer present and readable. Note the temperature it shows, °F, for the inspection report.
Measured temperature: 44 °F
